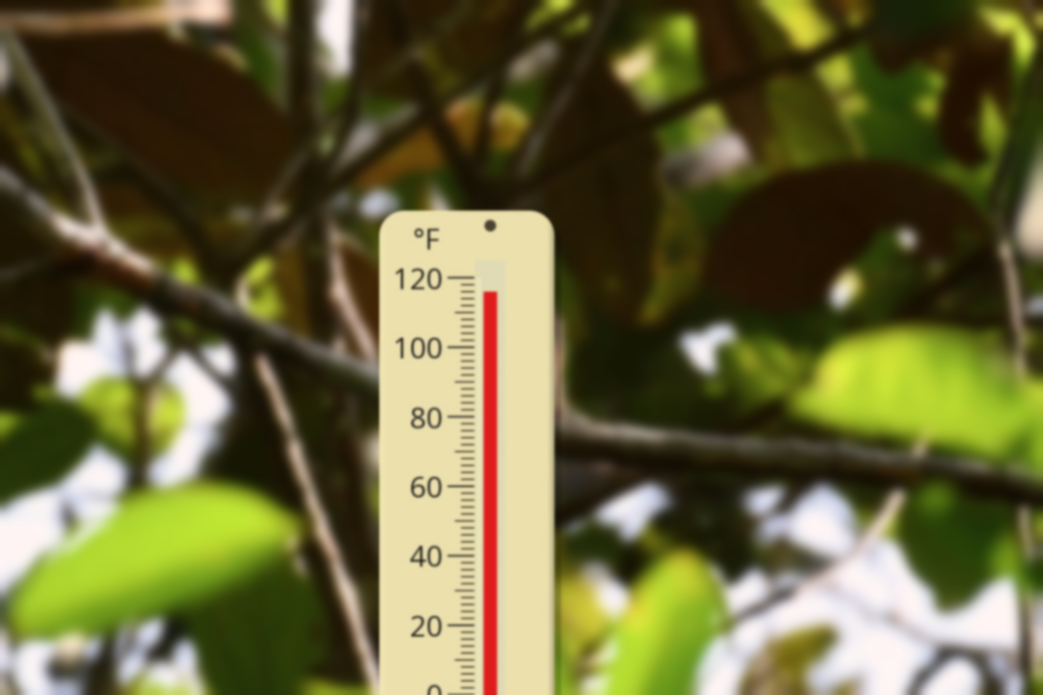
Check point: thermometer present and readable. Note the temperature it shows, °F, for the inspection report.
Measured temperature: 116 °F
